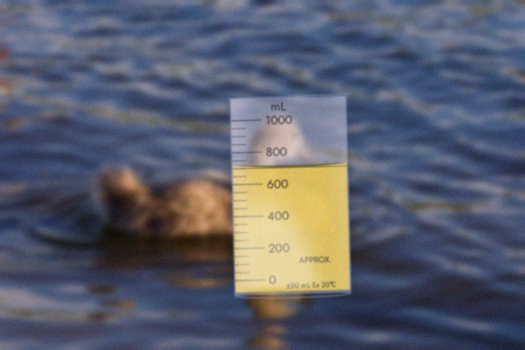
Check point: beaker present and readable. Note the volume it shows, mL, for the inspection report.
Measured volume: 700 mL
